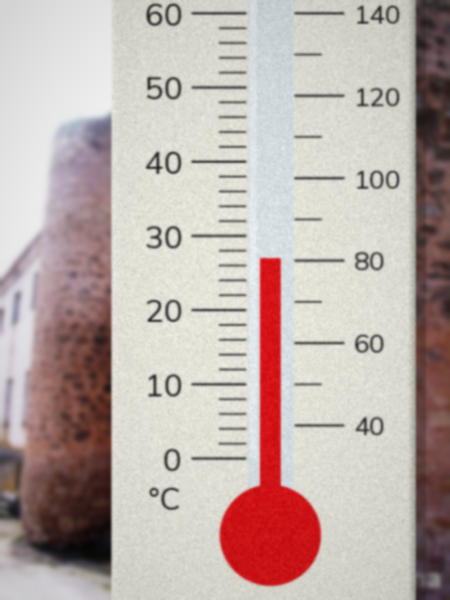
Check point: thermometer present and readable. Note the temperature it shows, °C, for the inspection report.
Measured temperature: 27 °C
